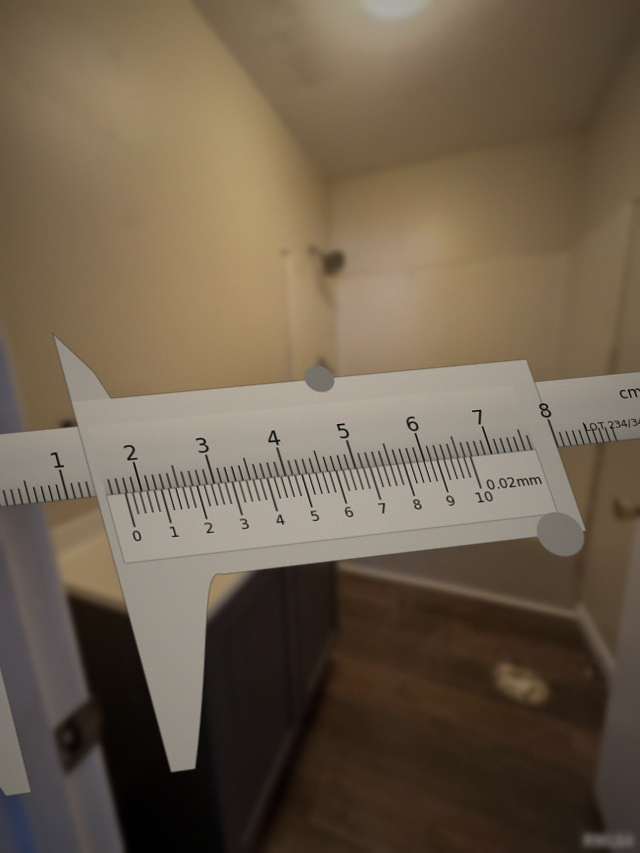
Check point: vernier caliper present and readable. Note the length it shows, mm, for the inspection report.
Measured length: 17.8 mm
